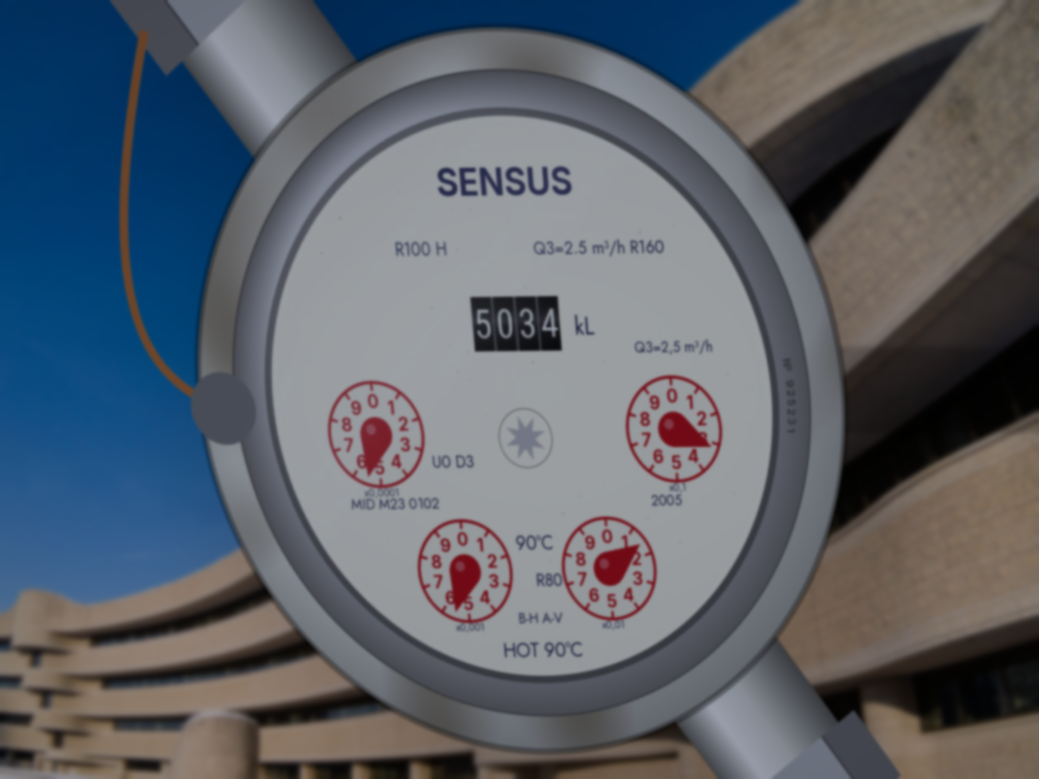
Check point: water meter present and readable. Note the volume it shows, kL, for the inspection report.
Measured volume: 5034.3155 kL
